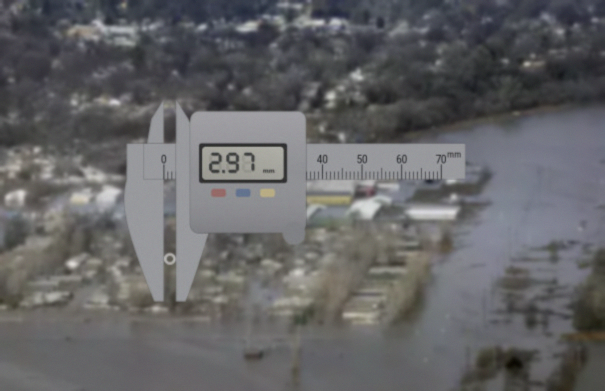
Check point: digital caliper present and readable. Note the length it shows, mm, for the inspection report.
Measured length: 2.97 mm
